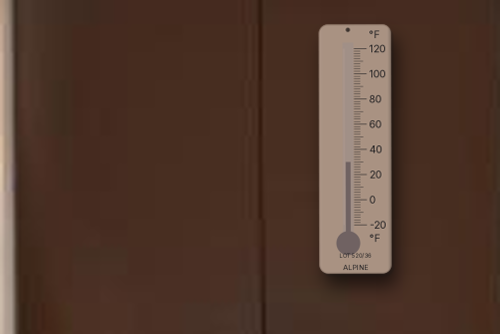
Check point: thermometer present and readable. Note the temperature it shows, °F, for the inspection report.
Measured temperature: 30 °F
